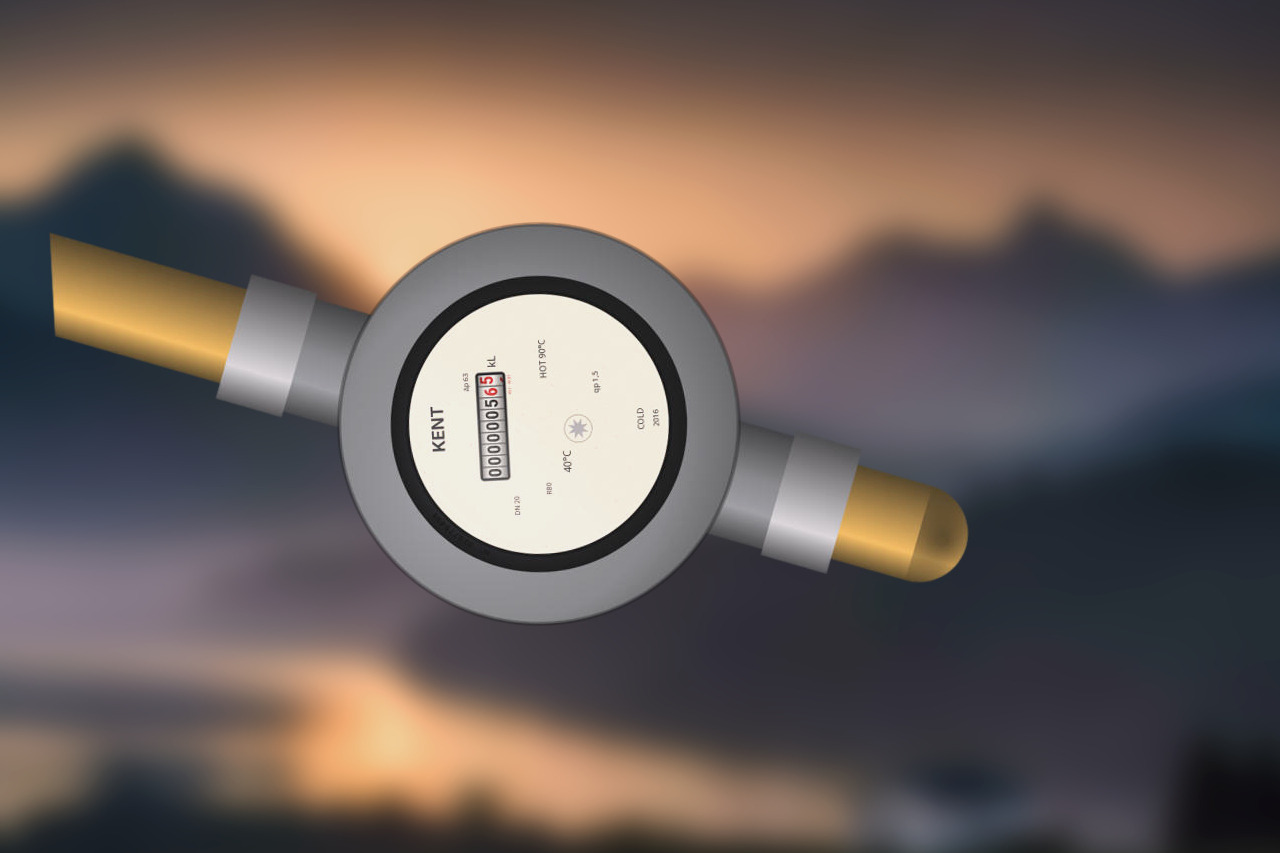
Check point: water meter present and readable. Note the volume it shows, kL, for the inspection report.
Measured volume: 5.65 kL
